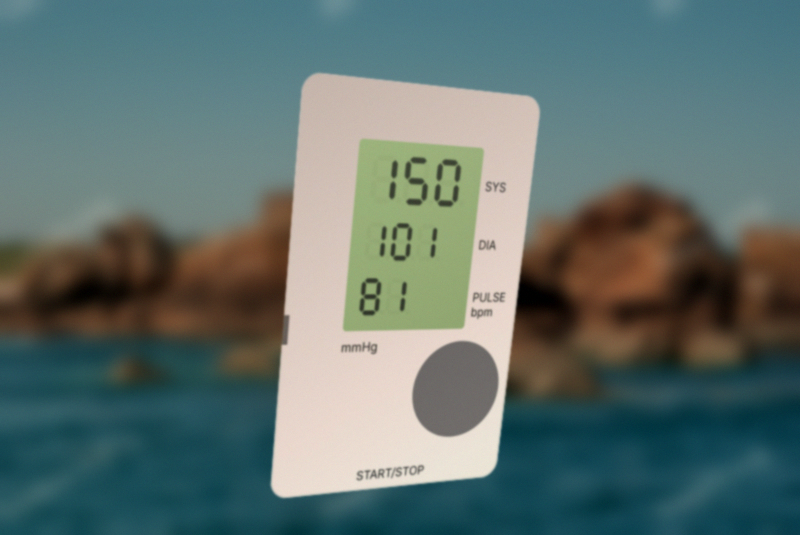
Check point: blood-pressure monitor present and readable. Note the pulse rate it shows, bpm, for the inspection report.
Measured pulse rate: 81 bpm
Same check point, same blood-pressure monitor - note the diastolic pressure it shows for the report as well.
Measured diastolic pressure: 101 mmHg
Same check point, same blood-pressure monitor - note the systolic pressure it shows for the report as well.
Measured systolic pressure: 150 mmHg
